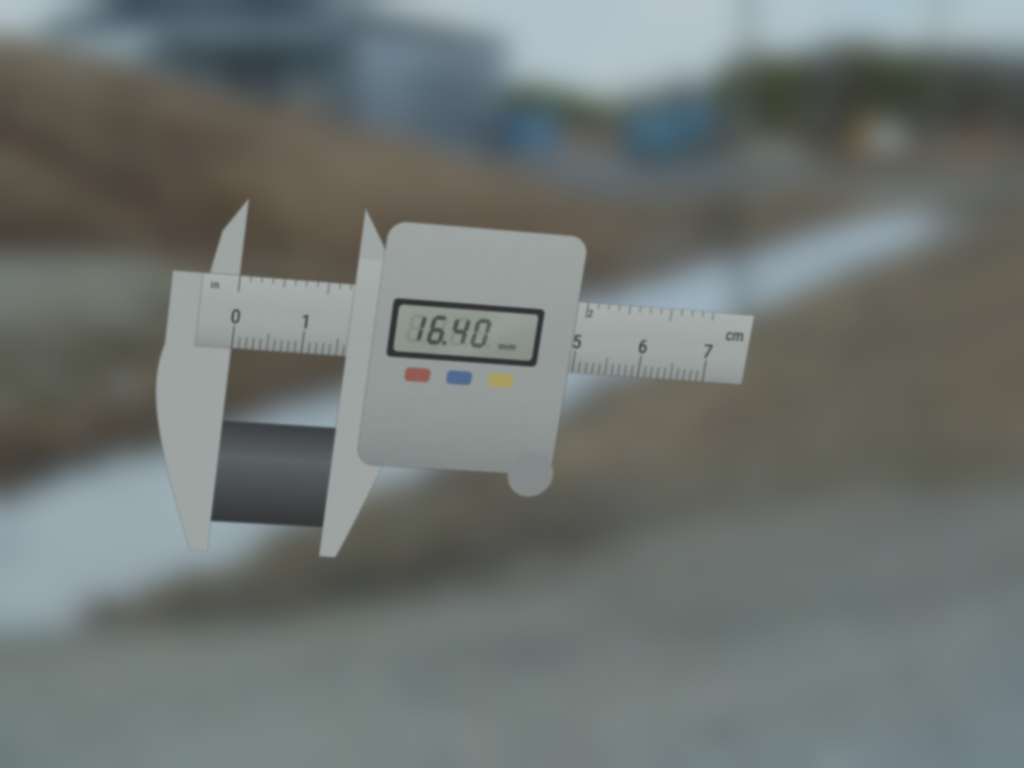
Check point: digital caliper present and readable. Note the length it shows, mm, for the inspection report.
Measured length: 16.40 mm
